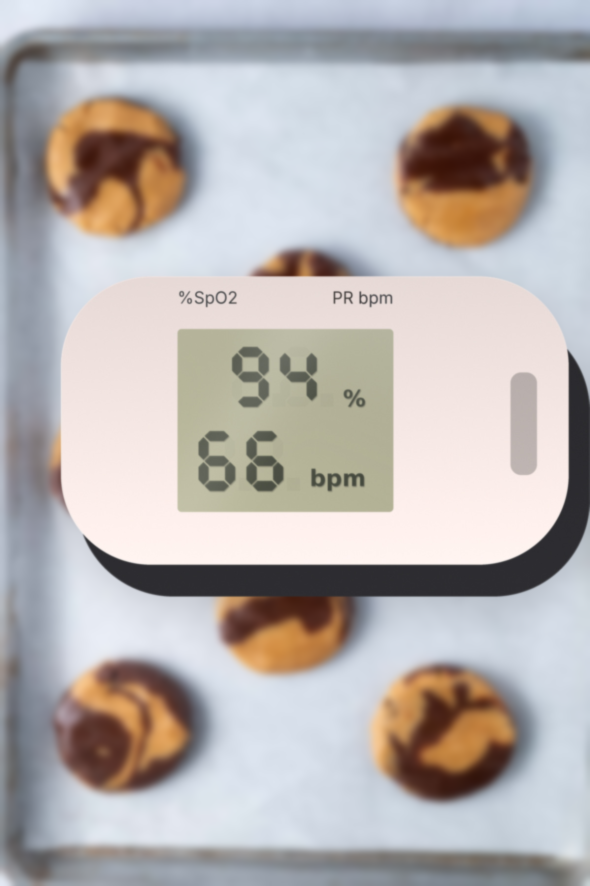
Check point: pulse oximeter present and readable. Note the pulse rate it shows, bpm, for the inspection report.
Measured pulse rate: 66 bpm
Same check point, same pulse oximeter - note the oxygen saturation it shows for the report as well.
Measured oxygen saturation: 94 %
